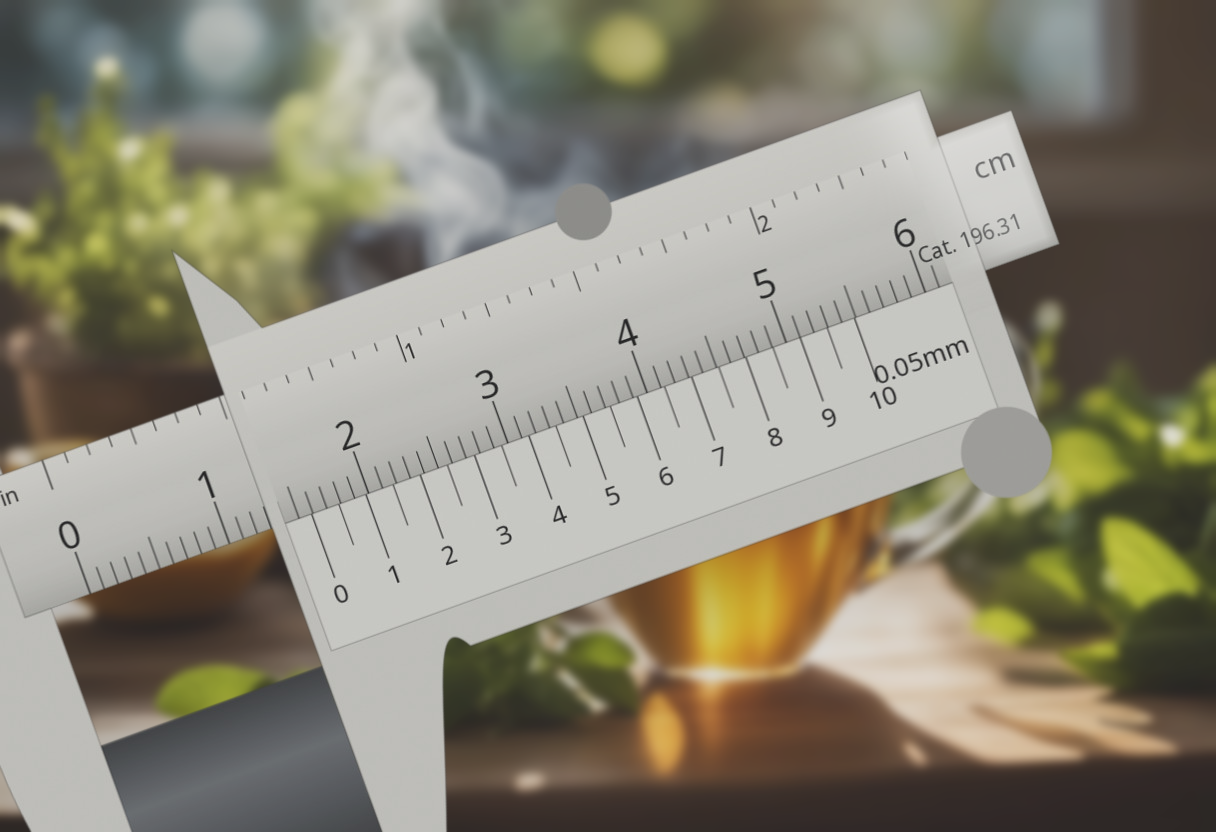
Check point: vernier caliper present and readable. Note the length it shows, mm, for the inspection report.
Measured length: 15.9 mm
